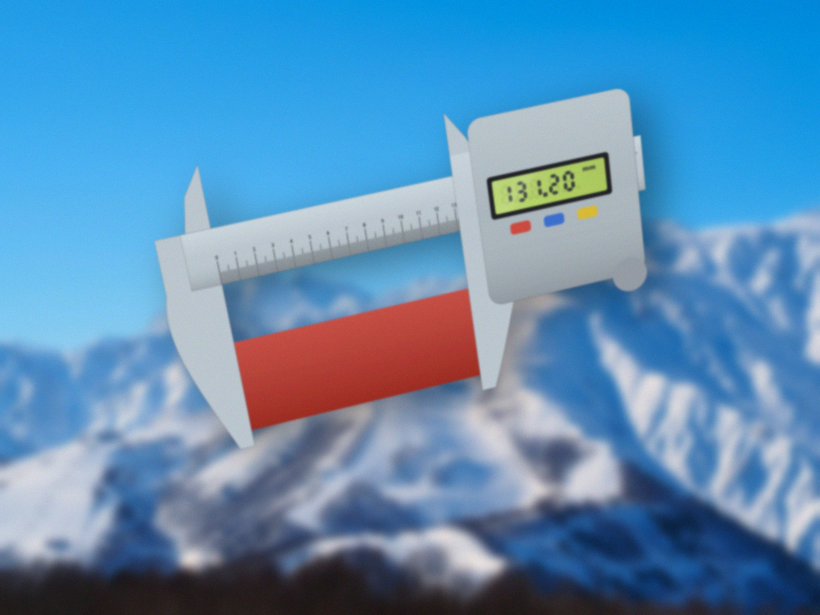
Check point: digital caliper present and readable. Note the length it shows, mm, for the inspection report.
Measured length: 131.20 mm
